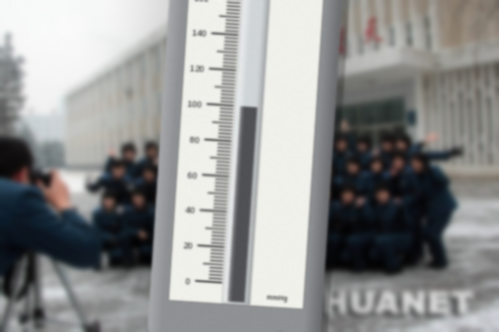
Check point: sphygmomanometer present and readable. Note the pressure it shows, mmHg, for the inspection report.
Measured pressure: 100 mmHg
